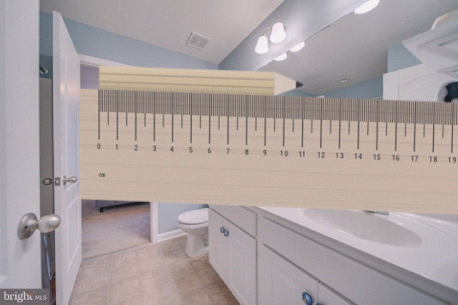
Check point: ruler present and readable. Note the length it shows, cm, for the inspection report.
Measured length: 11 cm
